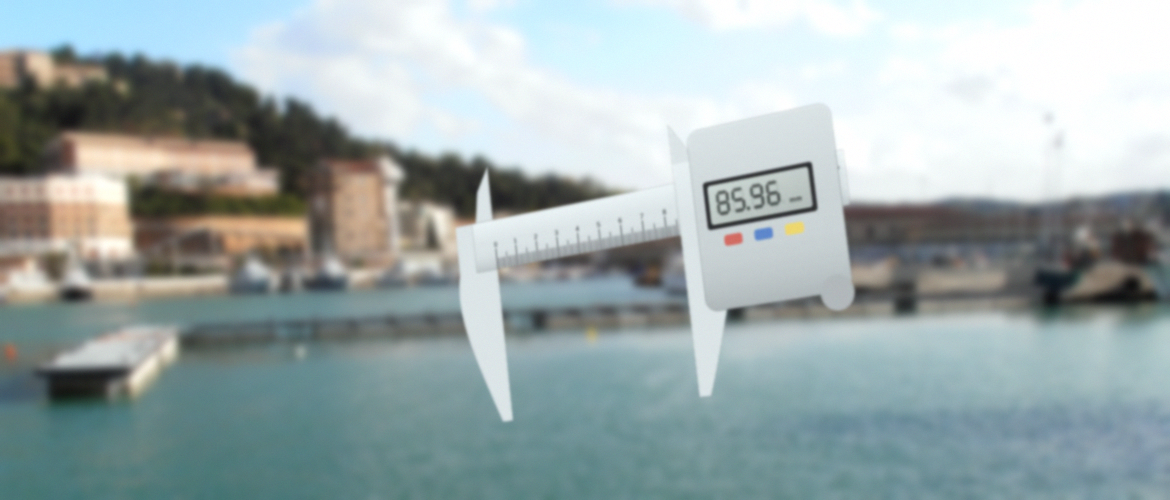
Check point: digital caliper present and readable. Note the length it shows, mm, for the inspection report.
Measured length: 85.96 mm
